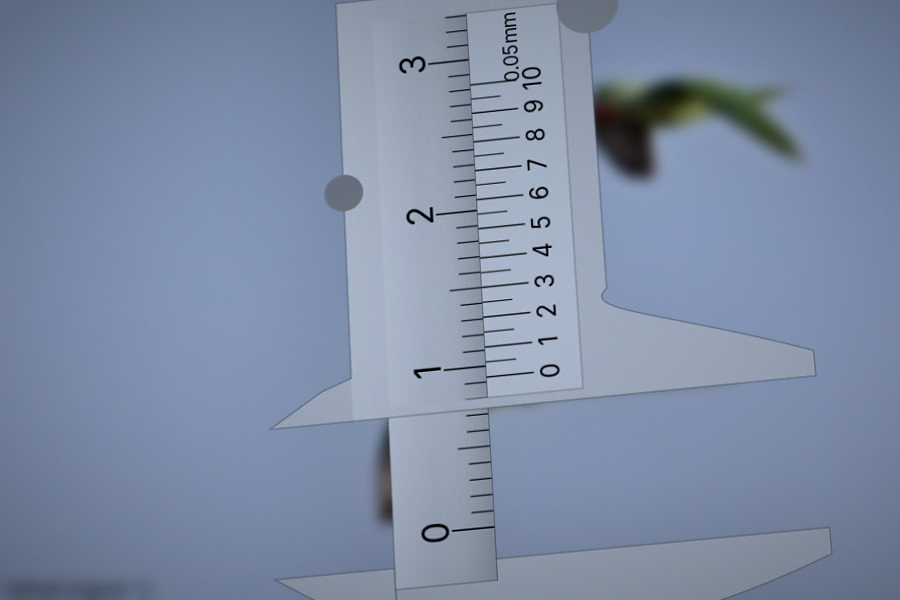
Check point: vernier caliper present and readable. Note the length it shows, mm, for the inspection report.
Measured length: 9.3 mm
